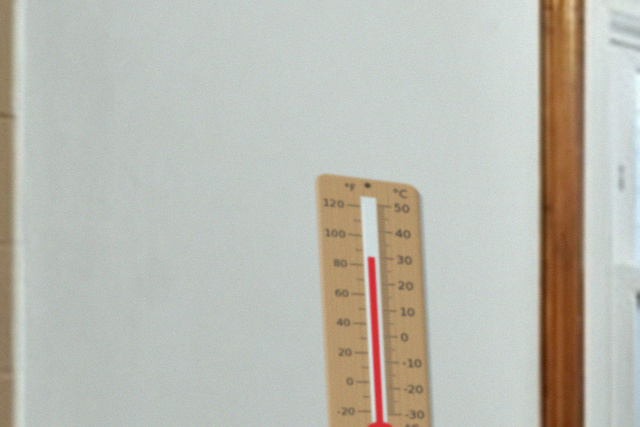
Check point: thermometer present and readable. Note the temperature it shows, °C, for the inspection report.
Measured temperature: 30 °C
